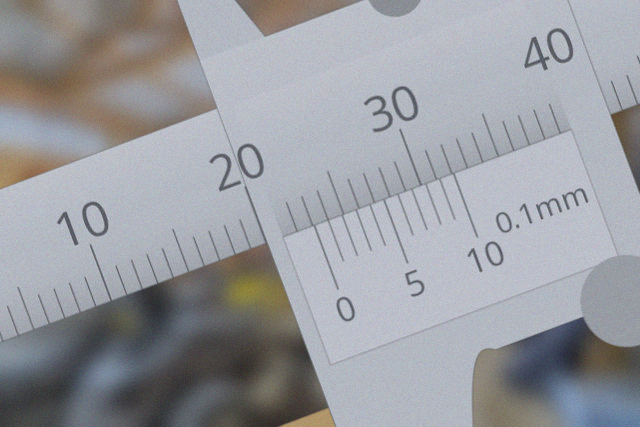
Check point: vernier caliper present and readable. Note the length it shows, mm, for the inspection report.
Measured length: 23.1 mm
